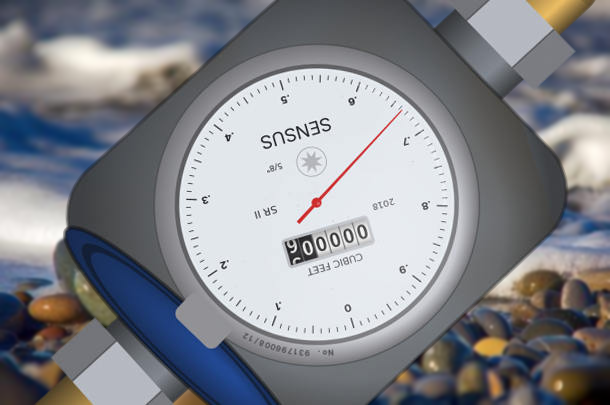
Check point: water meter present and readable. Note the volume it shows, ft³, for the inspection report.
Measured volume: 5.66 ft³
